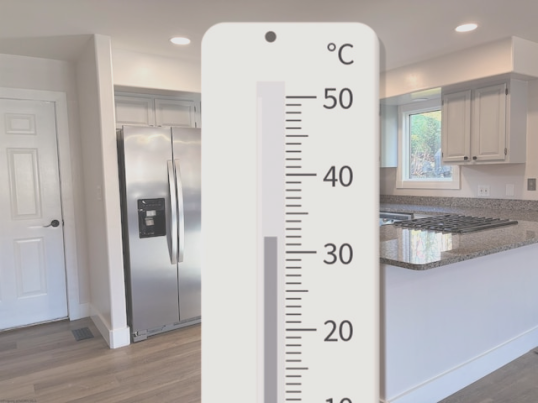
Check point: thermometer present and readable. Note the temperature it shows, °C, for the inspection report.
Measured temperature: 32 °C
